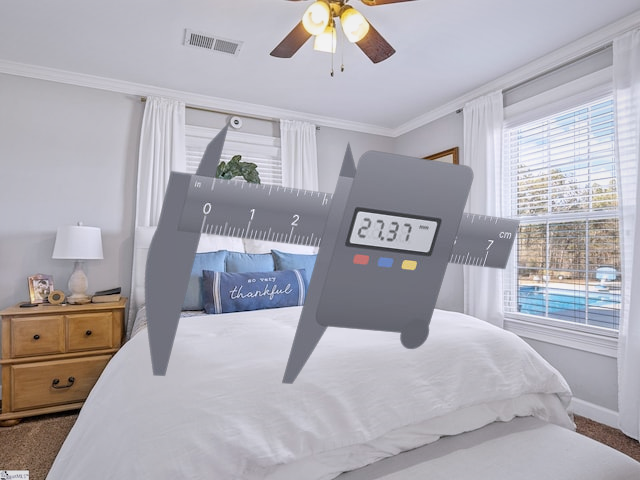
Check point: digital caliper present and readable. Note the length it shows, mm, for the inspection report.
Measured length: 27.37 mm
